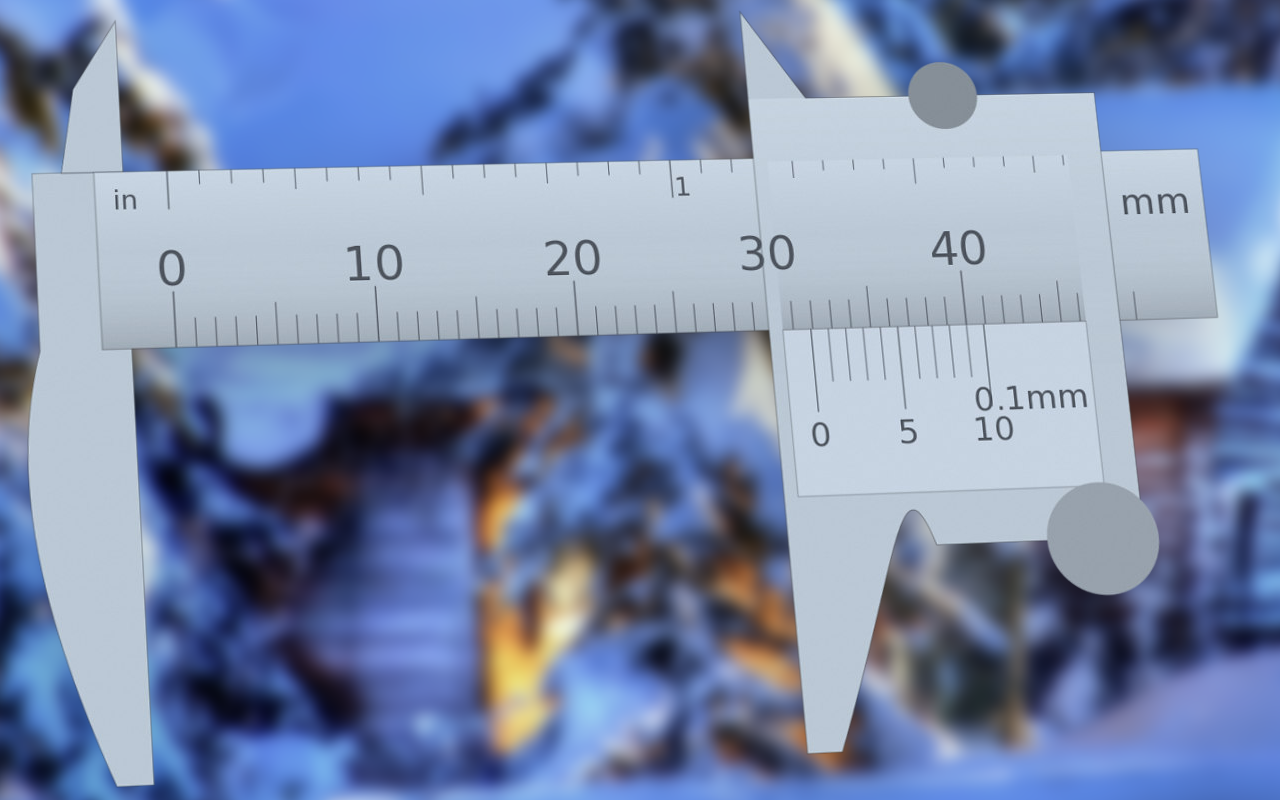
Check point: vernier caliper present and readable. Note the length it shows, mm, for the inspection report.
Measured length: 31.9 mm
